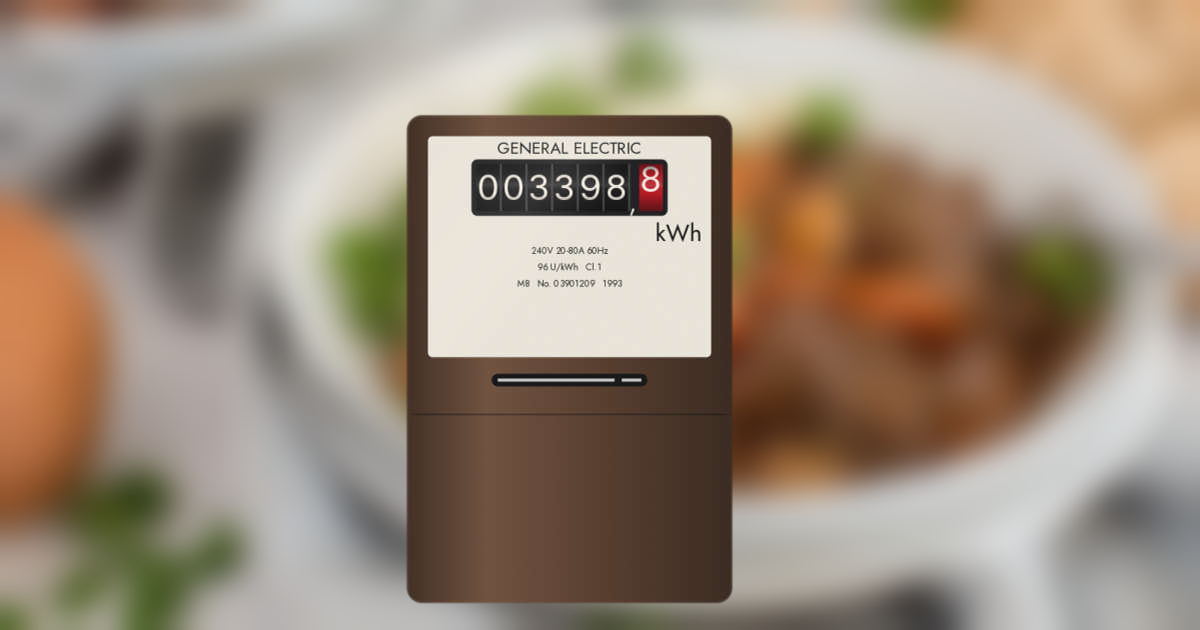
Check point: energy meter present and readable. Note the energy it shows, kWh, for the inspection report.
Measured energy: 3398.8 kWh
